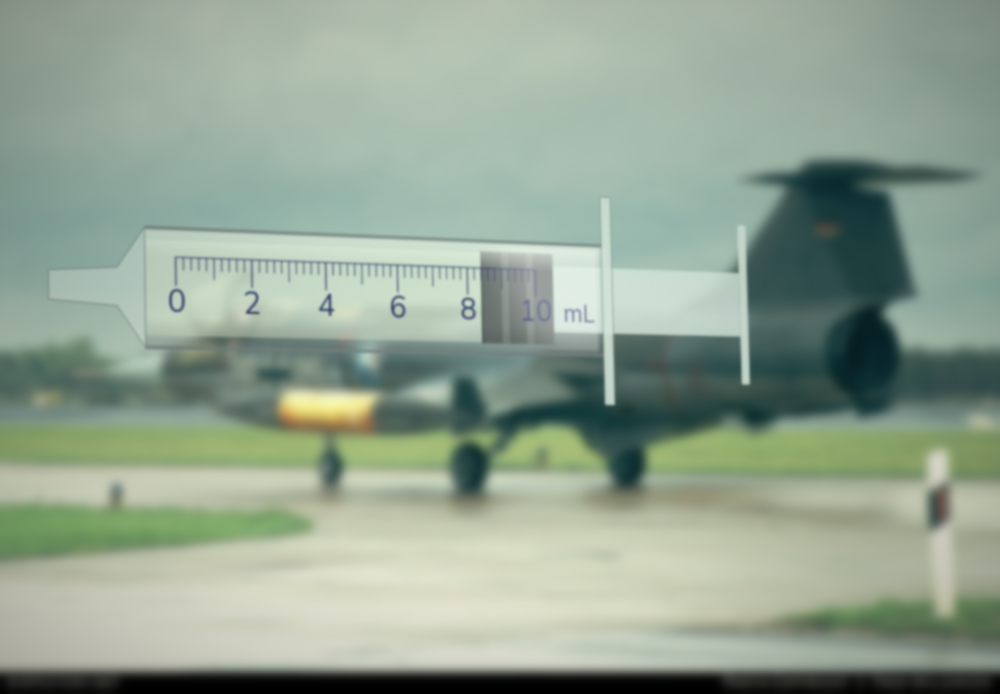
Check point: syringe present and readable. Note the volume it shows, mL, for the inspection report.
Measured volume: 8.4 mL
